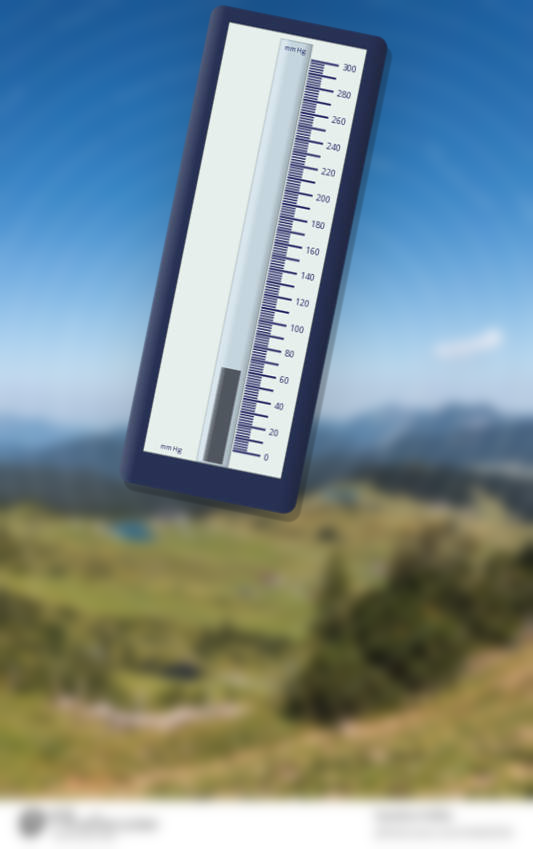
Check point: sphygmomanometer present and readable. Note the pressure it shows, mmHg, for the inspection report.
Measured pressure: 60 mmHg
